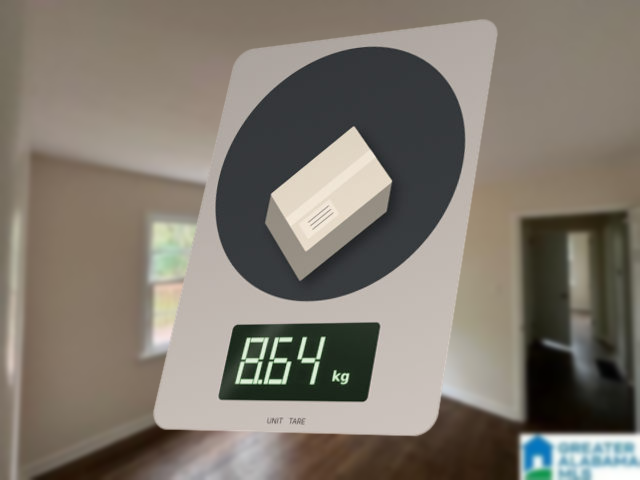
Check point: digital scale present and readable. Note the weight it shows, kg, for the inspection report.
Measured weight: 8.64 kg
